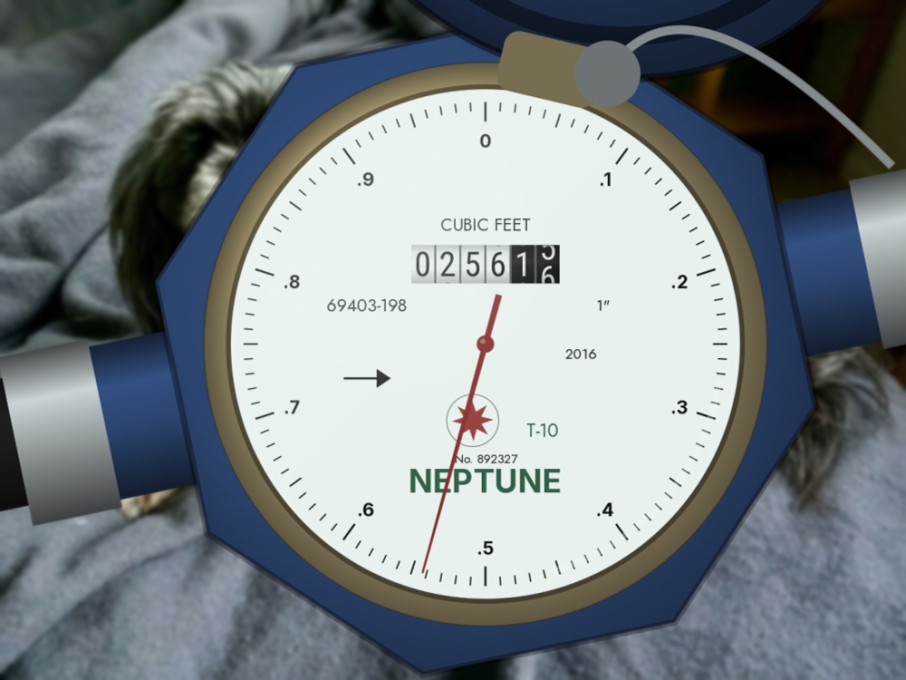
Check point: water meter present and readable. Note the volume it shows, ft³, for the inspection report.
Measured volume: 25615.54 ft³
